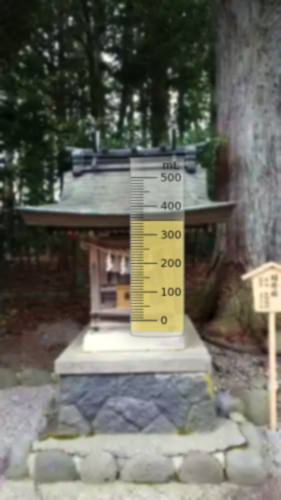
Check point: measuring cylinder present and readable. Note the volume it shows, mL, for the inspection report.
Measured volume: 350 mL
